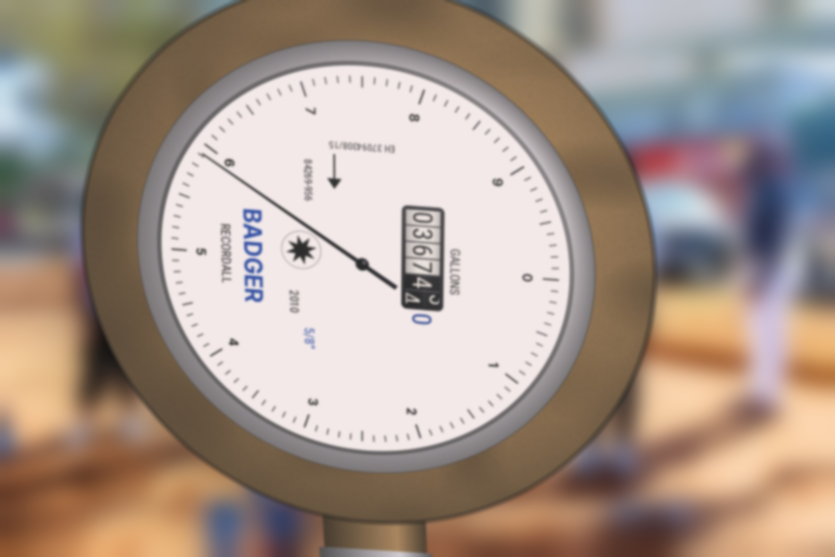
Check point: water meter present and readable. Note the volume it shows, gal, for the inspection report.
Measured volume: 367435.9 gal
